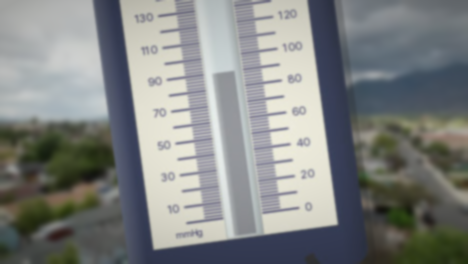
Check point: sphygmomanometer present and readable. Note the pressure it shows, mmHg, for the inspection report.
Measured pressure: 90 mmHg
